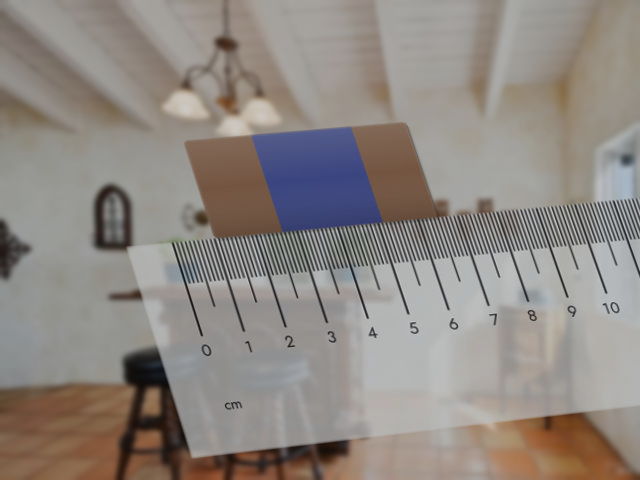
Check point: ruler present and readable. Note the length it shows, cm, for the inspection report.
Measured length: 5.5 cm
